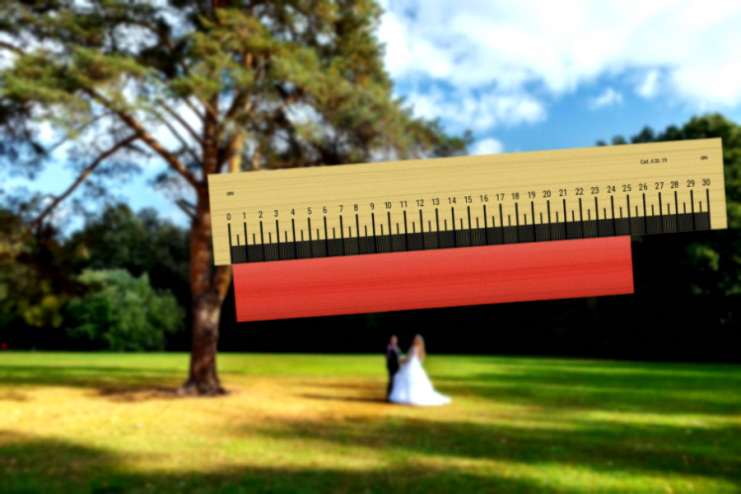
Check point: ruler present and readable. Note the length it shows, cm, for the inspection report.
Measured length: 25 cm
